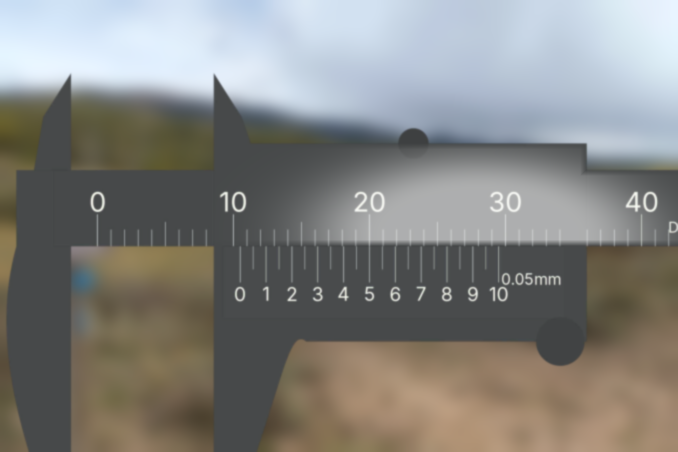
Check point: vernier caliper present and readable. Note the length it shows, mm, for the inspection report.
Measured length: 10.5 mm
